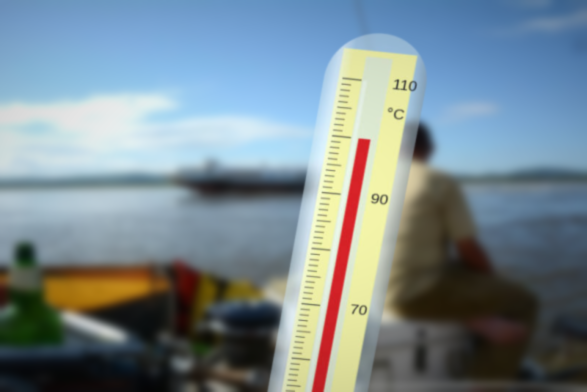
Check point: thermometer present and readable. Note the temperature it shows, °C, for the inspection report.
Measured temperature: 100 °C
